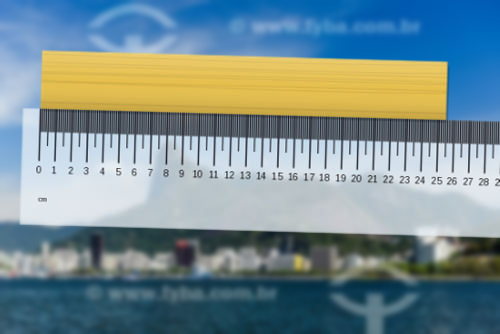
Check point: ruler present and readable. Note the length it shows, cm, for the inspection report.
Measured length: 25.5 cm
